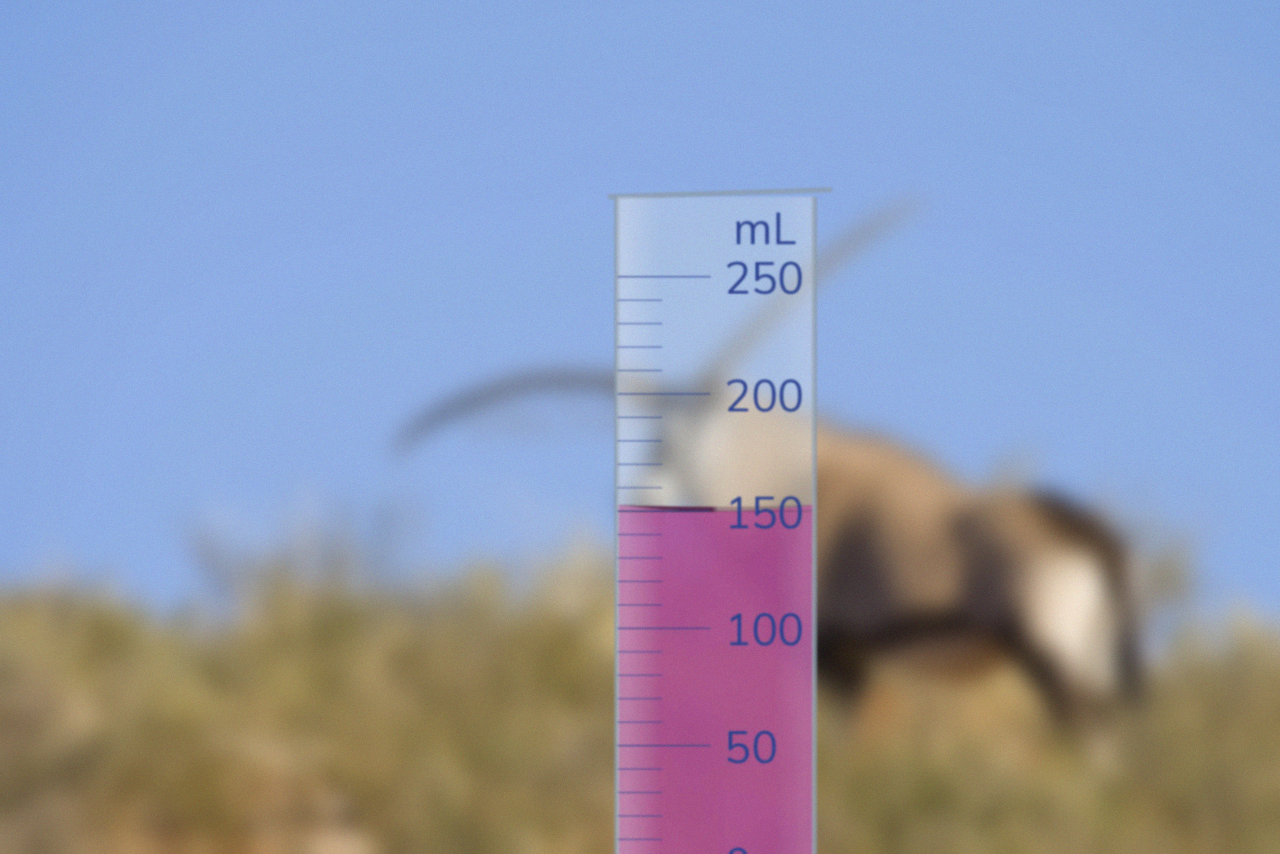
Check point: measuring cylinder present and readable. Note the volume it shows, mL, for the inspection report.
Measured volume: 150 mL
